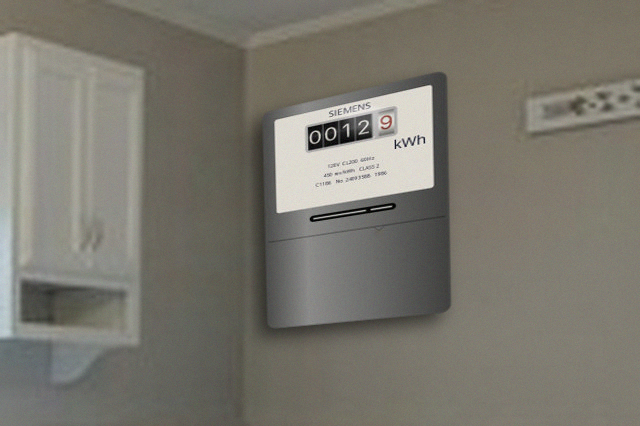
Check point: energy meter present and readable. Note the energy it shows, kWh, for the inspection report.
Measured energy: 12.9 kWh
